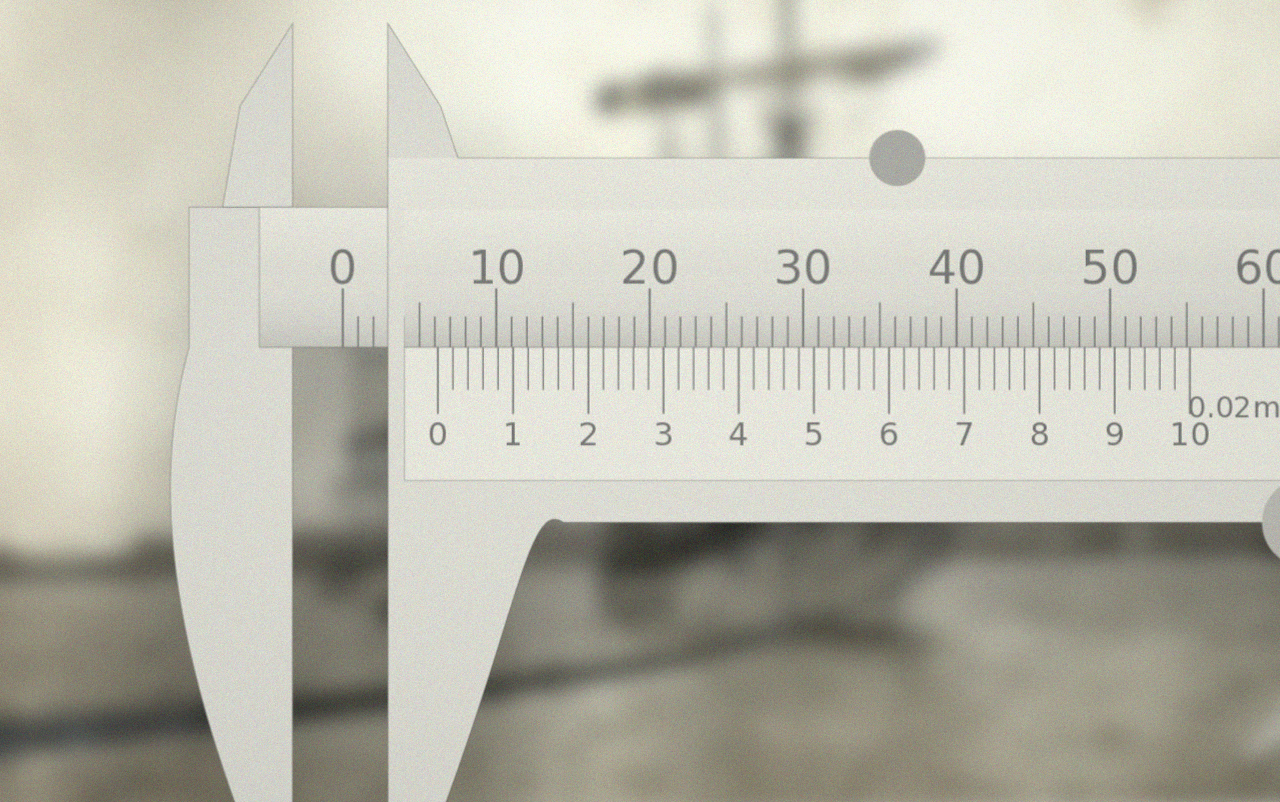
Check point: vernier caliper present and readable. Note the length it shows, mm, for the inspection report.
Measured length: 6.2 mm
